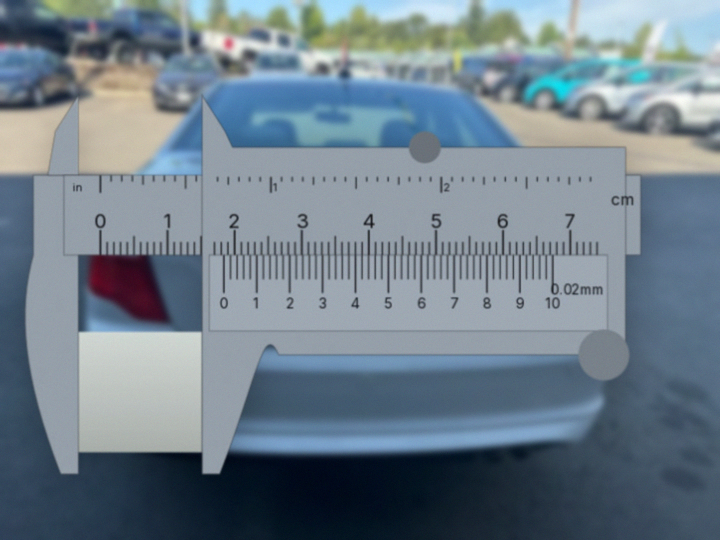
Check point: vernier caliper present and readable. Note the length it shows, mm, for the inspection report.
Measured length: 18.4 mm
